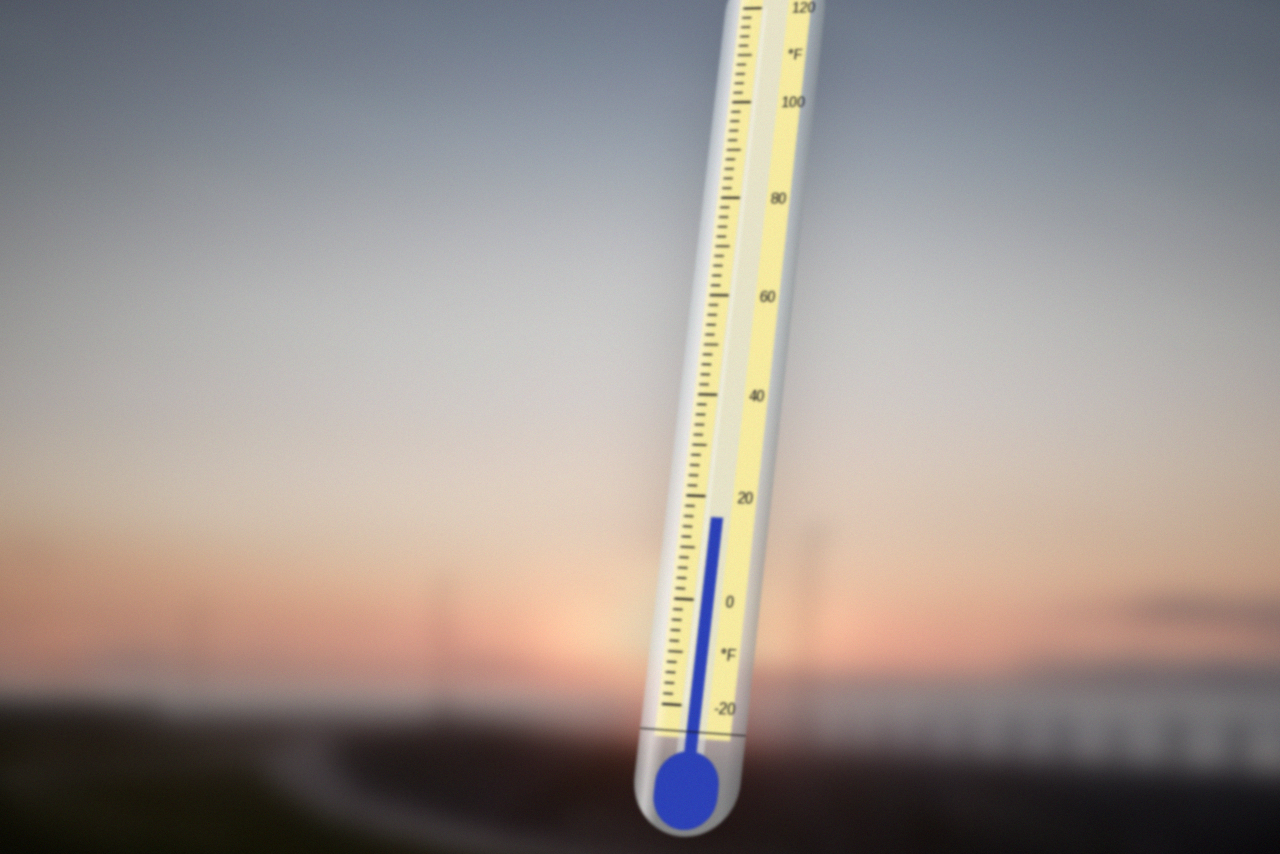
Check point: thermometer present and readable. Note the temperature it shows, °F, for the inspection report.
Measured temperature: 16 °F
